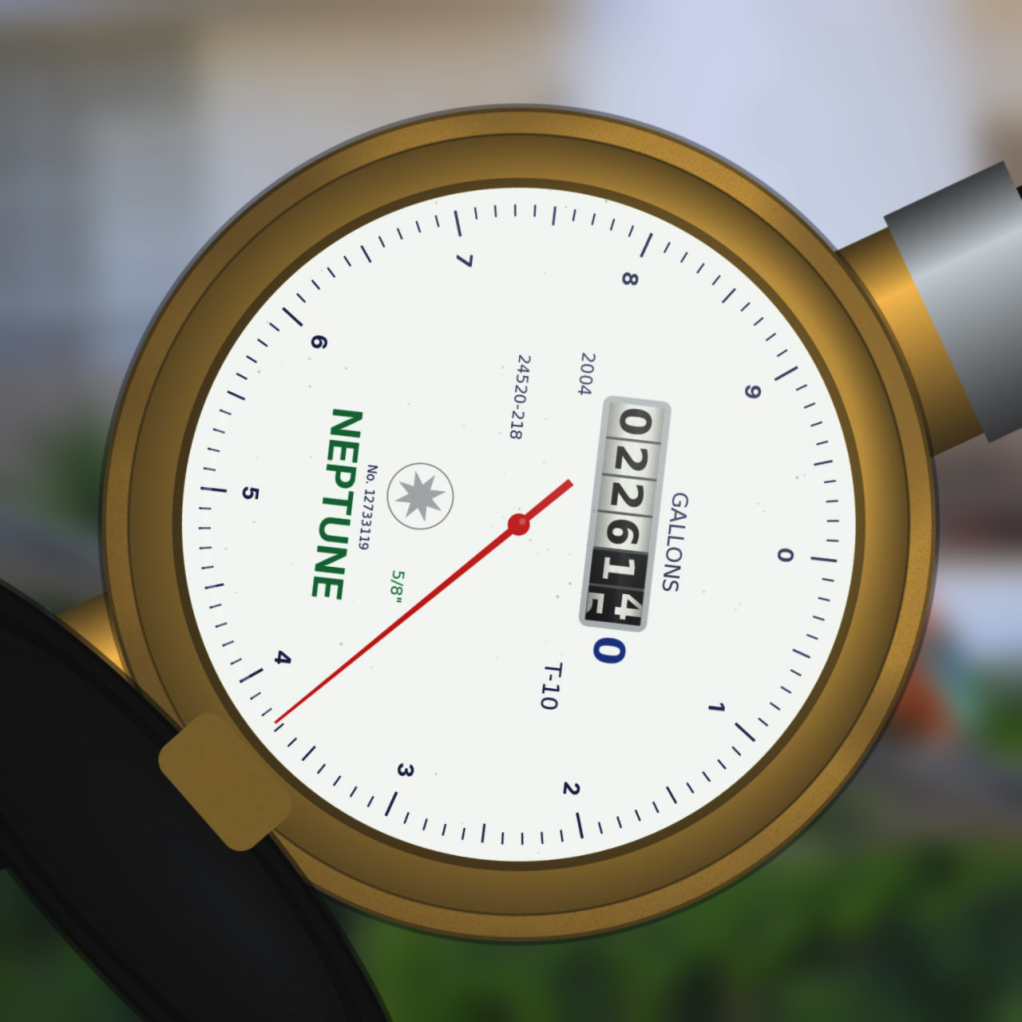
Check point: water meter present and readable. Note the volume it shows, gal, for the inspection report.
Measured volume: 226143.7 gal
